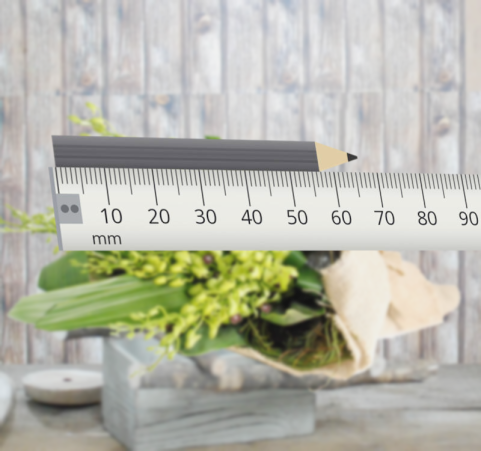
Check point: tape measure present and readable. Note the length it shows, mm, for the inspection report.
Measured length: 66 mm
